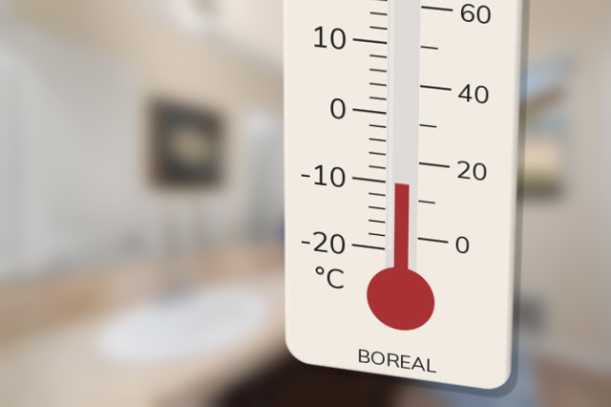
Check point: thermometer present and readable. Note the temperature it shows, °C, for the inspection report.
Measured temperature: -10 °C
